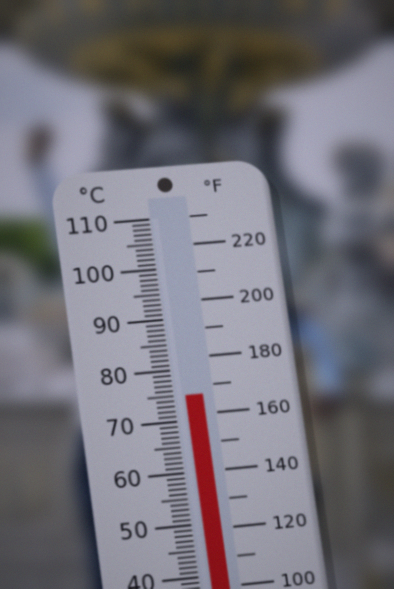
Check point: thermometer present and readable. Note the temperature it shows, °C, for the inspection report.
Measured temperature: 75 °C
